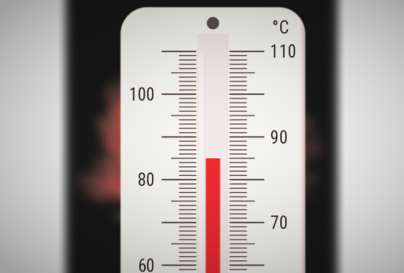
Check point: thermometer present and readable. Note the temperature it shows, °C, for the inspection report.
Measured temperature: 85 °C
